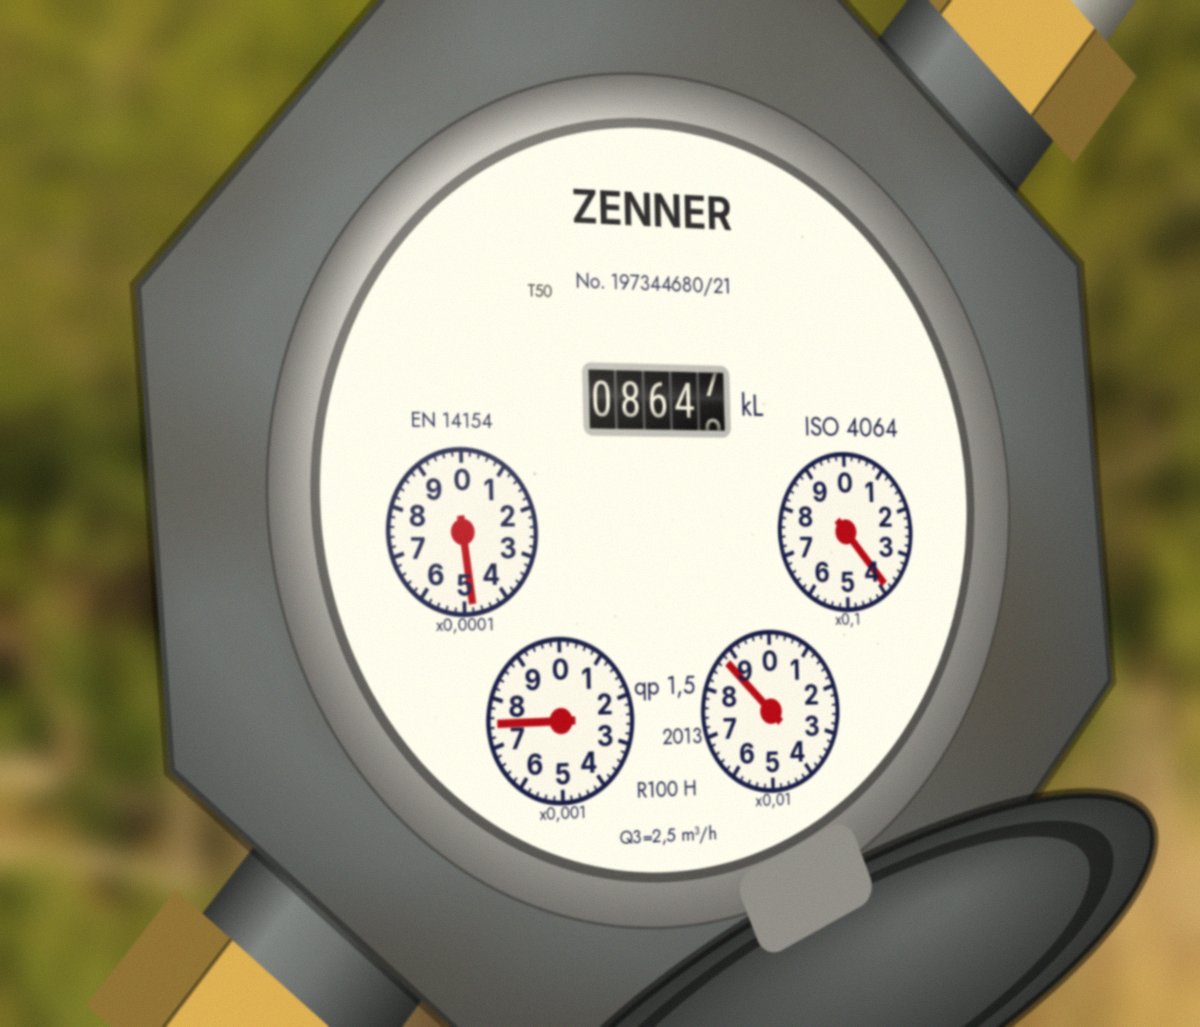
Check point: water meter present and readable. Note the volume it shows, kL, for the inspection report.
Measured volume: 8647.3874 kL
